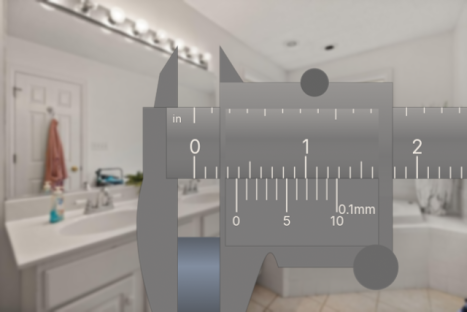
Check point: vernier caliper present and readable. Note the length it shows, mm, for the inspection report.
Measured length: 3.8 mm
